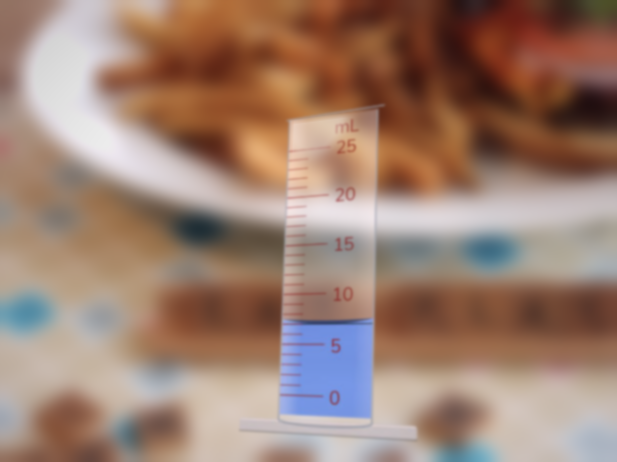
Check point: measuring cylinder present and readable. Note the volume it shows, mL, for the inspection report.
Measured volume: 7 mL
